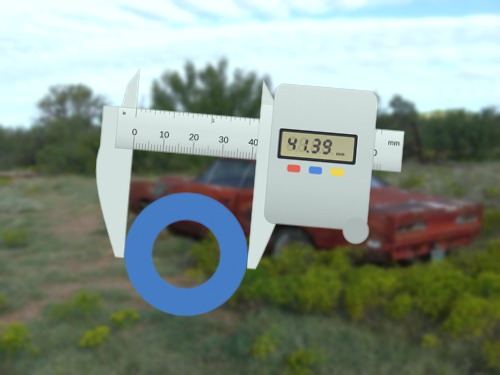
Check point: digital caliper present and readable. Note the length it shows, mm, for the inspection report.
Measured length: 41.39 mm
